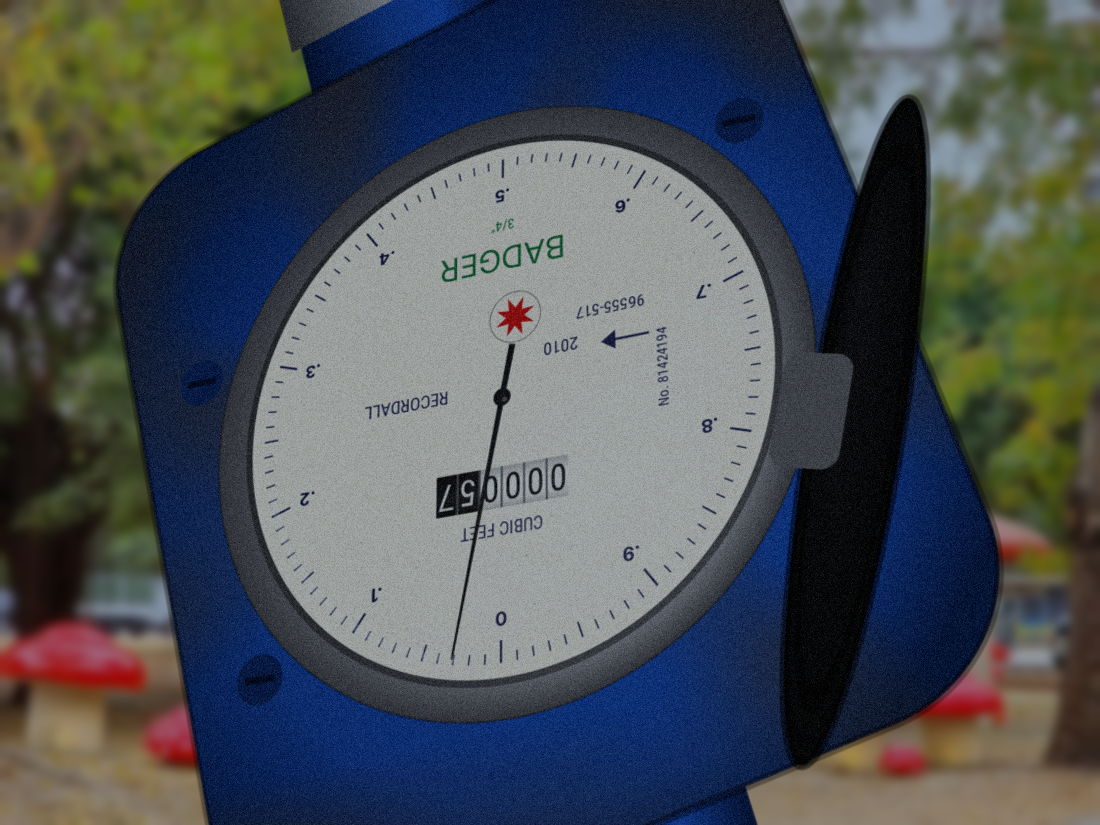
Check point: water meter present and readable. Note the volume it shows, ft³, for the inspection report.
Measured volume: 57.03 ft³
